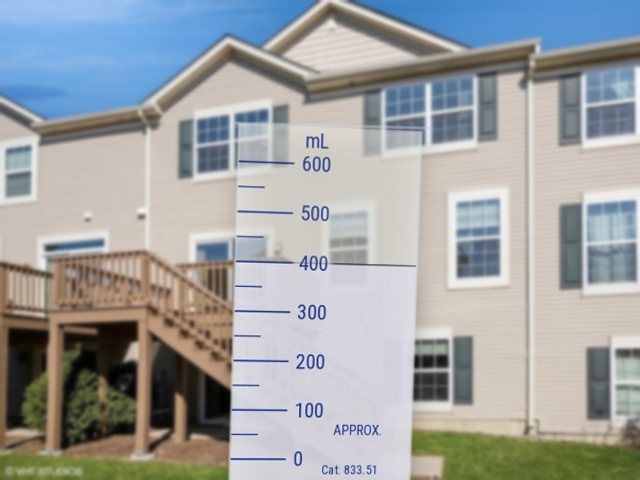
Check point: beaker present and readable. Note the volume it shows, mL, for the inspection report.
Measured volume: 400 mL
